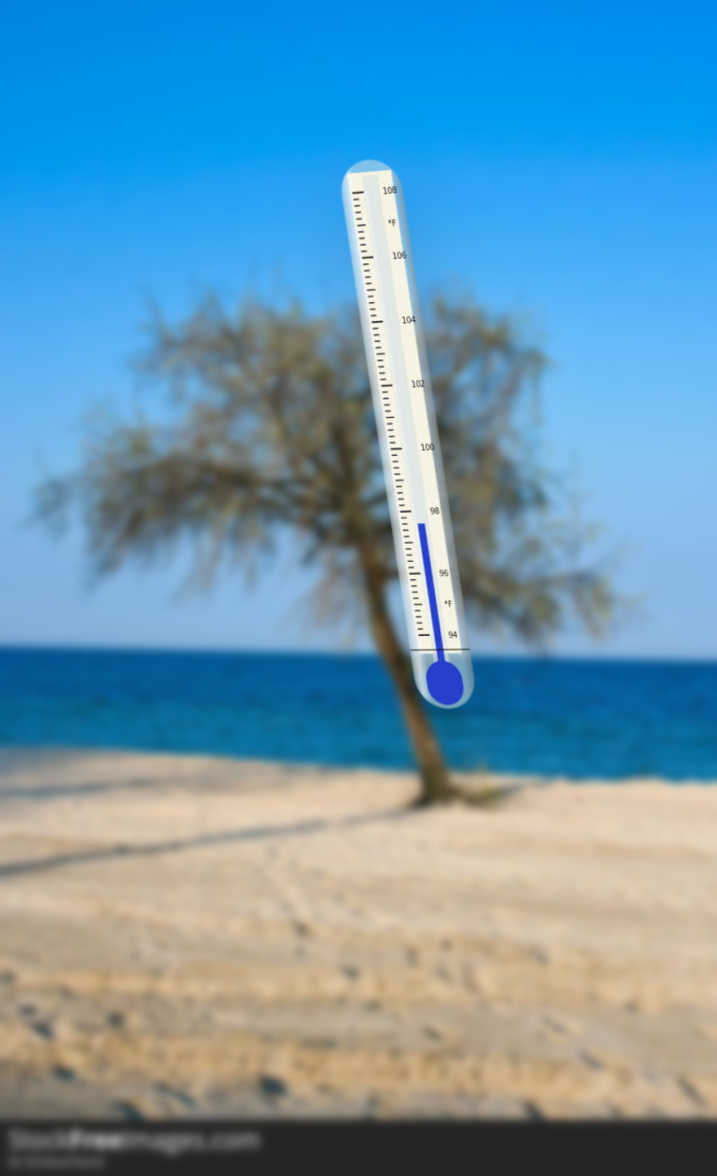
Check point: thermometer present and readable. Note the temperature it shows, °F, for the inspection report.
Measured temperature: 97.6 °F
